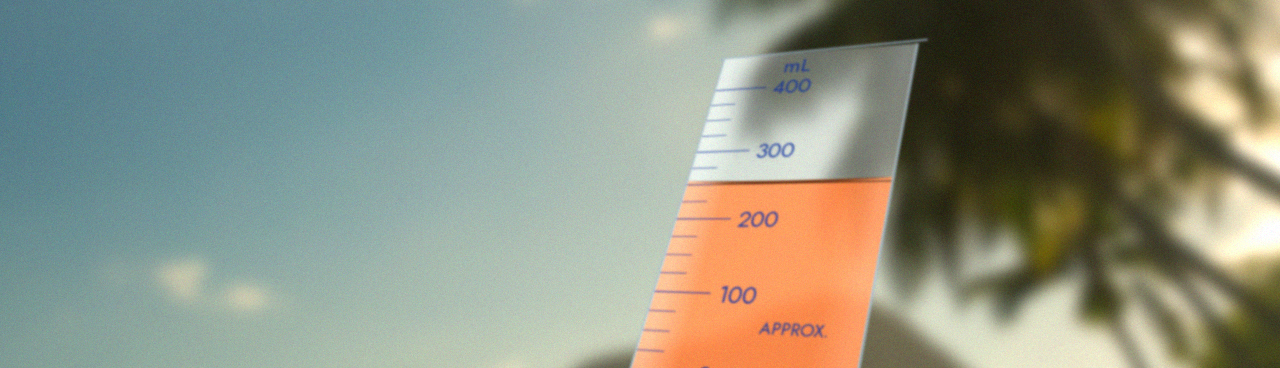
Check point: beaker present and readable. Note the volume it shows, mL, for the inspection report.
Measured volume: 250 mL
